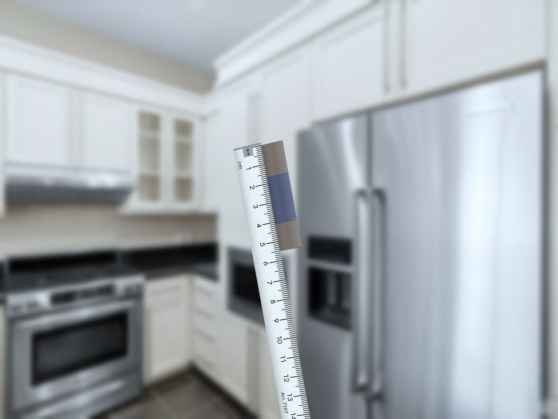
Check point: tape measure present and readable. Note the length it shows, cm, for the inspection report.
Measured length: 5.5 cm
